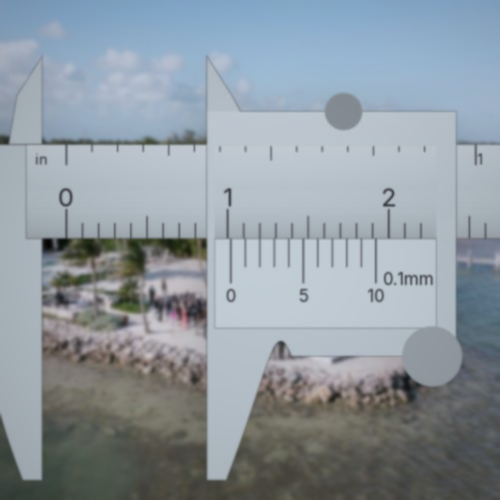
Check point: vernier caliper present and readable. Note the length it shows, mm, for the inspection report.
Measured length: 10.2 mm
